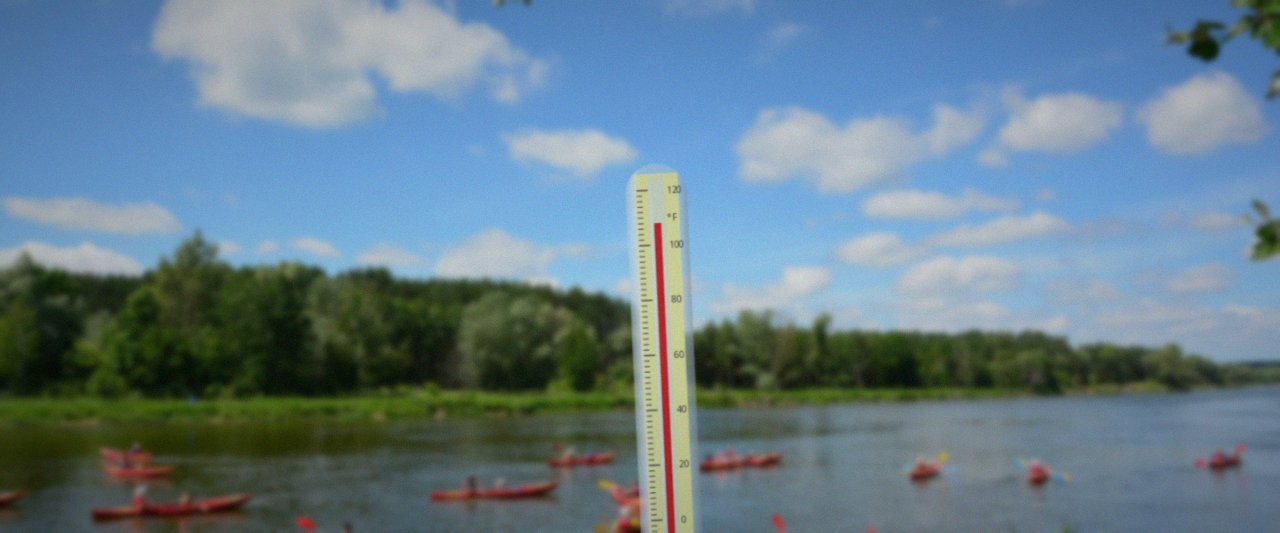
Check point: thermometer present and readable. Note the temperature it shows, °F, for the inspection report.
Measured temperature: 108 °F
